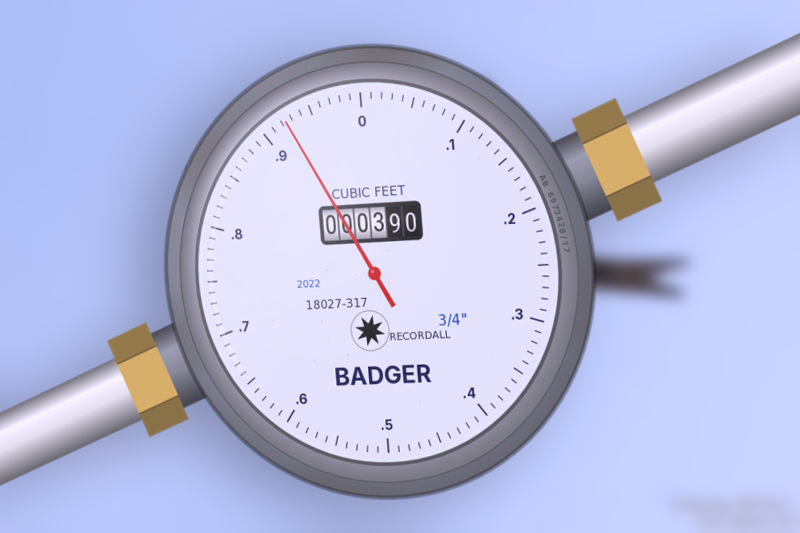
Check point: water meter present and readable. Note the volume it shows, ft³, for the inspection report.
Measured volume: 389.92 ft³
